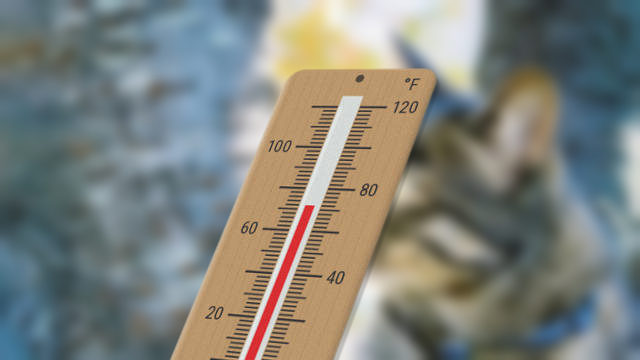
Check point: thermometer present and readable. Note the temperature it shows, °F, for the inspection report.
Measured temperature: 72 °F
